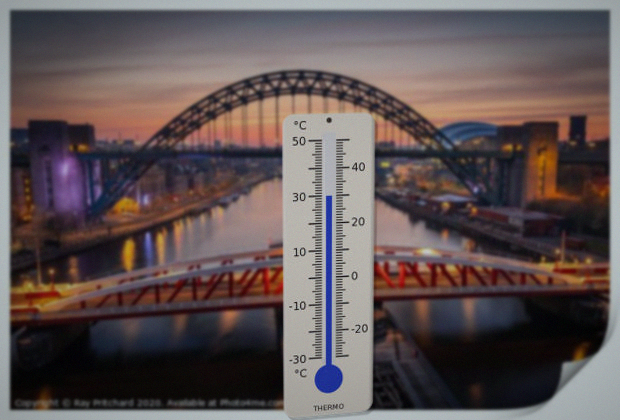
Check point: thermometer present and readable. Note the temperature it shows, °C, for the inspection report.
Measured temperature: 30 °C
